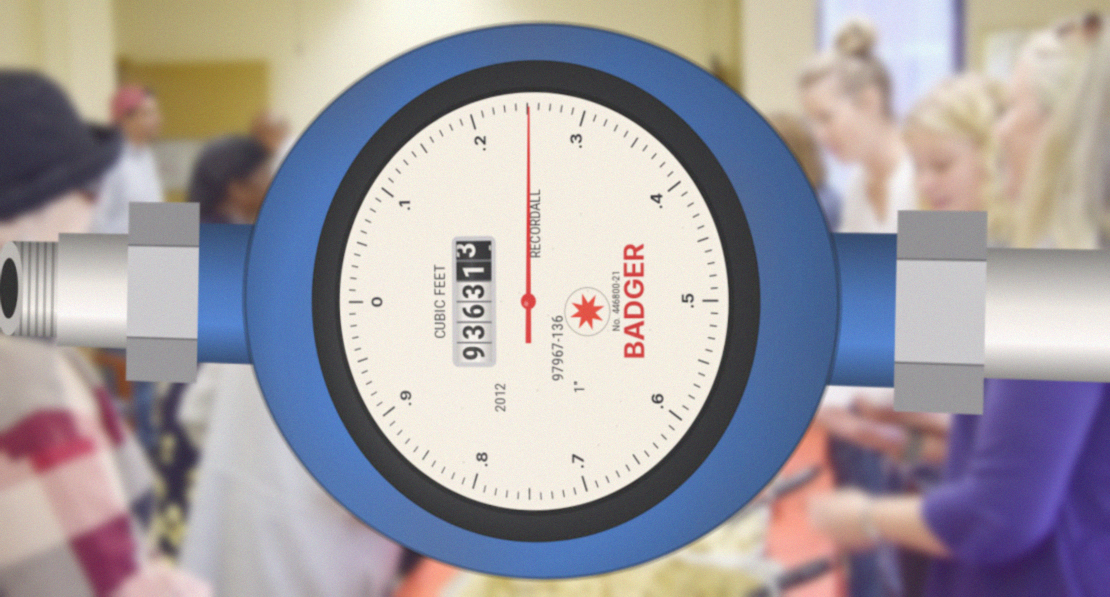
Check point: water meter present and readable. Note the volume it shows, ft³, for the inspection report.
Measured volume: 936313.25 ft³
